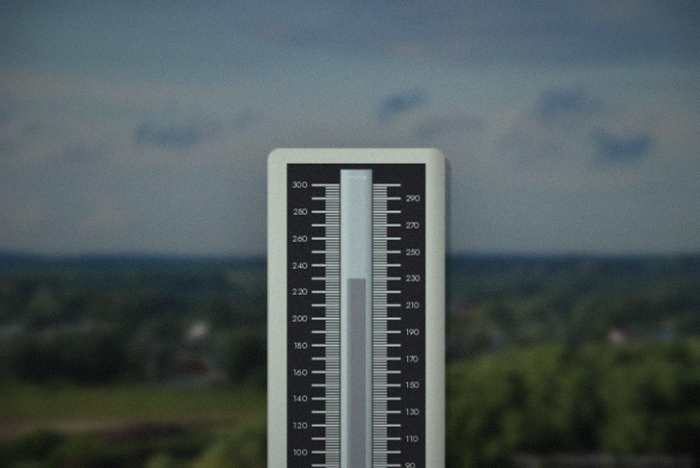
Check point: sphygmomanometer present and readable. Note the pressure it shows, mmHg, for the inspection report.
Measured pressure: 230 mmHg
